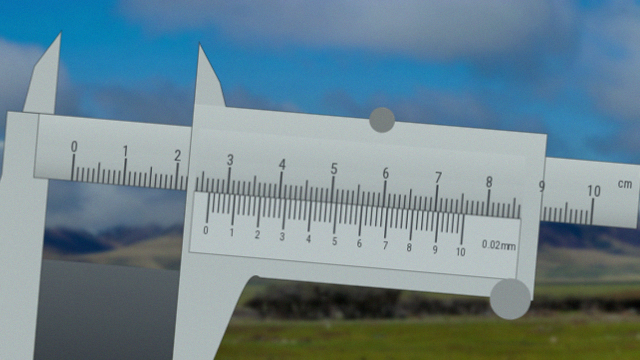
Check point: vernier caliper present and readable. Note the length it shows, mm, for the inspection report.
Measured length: 26.5 mm
